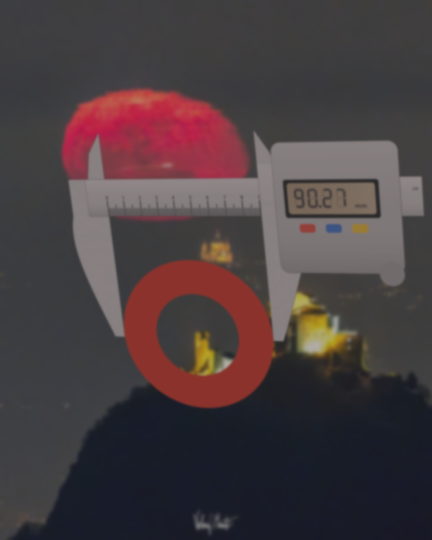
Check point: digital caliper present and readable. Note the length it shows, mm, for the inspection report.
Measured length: 90.27 mm
